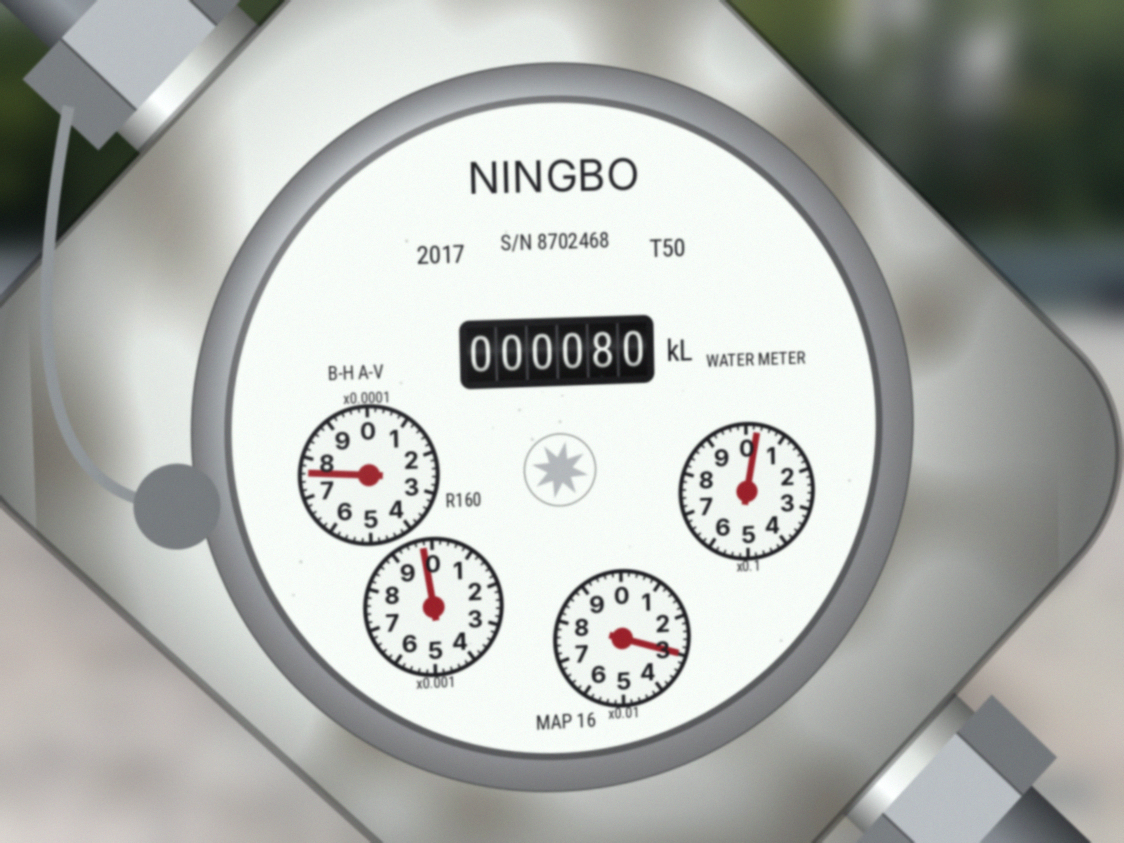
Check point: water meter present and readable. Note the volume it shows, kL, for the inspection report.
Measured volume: 80.0297 kL
